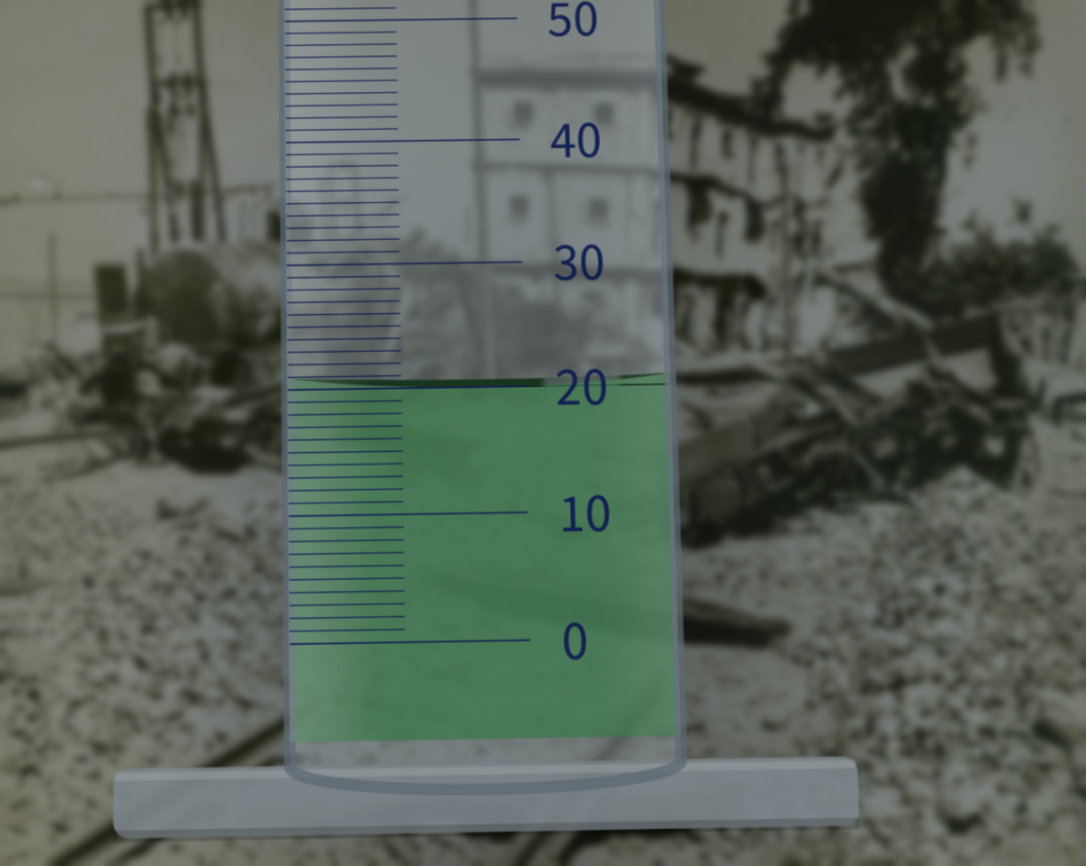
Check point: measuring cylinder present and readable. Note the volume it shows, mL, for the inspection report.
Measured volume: 20 mL
